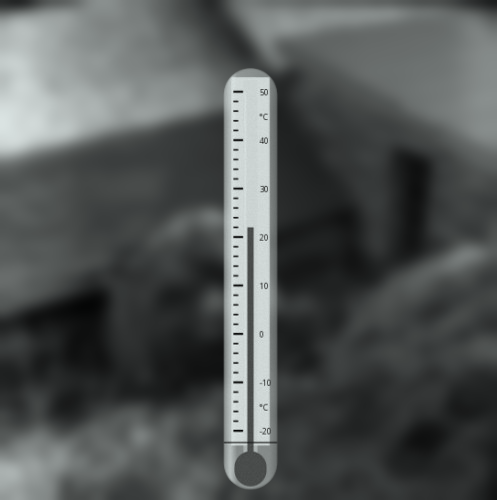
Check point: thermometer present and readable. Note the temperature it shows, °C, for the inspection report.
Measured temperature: 22 °C
